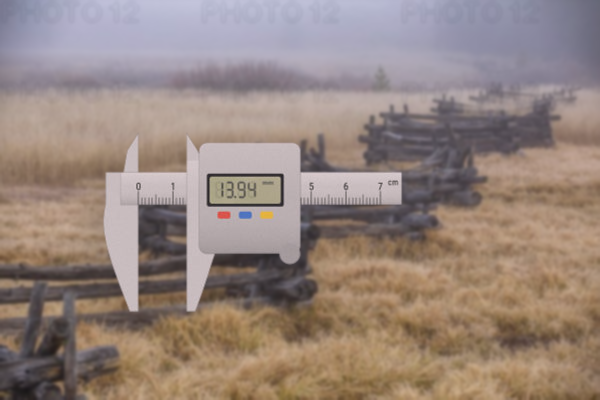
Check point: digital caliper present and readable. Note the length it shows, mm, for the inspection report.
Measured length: 13.94 mm
